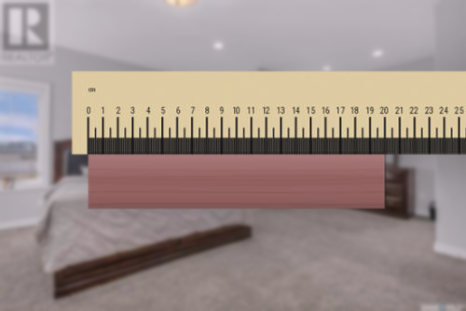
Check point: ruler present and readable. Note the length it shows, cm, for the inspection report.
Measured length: 20 cm
